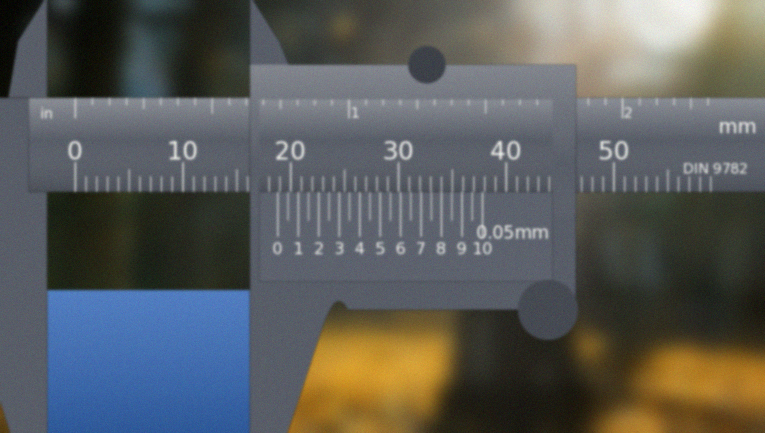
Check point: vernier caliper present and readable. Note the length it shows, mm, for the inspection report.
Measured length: 18.8 mm
